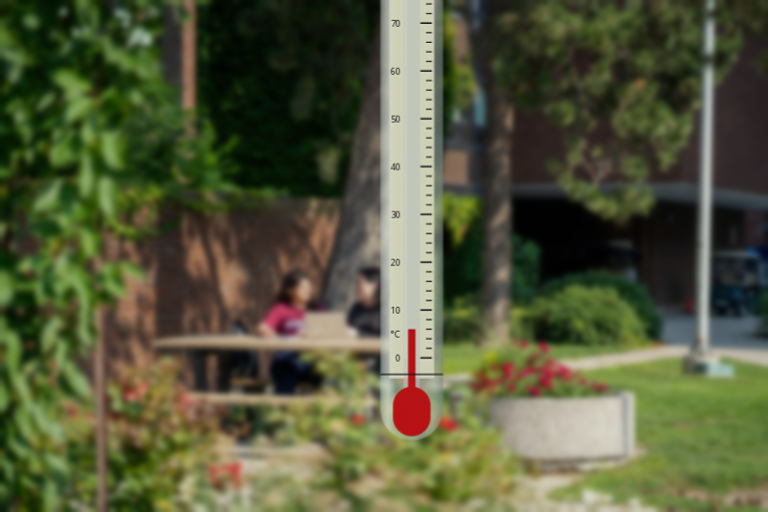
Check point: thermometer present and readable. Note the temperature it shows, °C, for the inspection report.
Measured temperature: 6 °C
